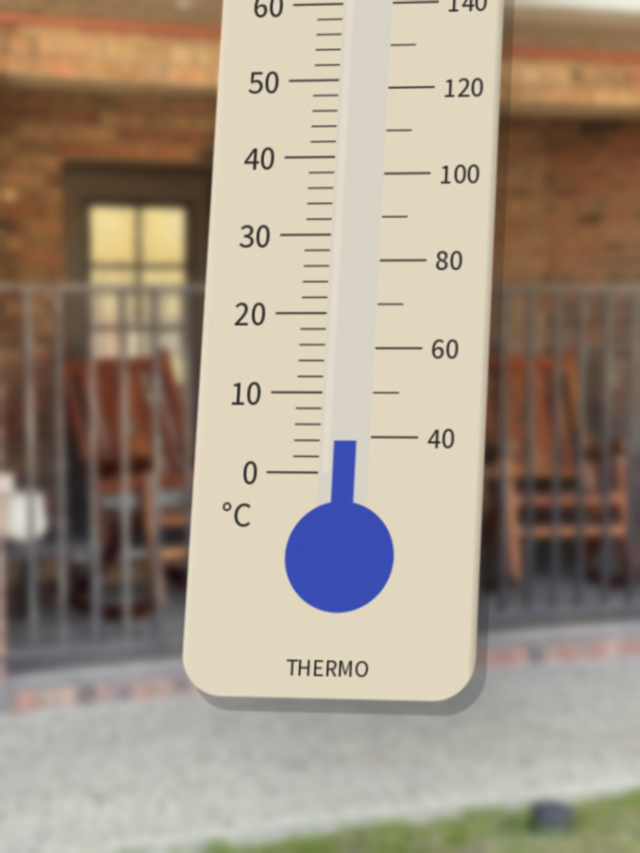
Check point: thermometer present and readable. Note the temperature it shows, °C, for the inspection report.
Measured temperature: 4 °C
